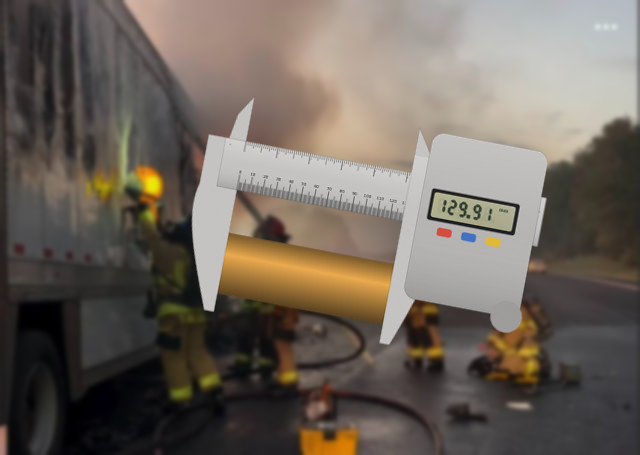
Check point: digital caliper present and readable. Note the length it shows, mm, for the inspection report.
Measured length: 129.91 mm
